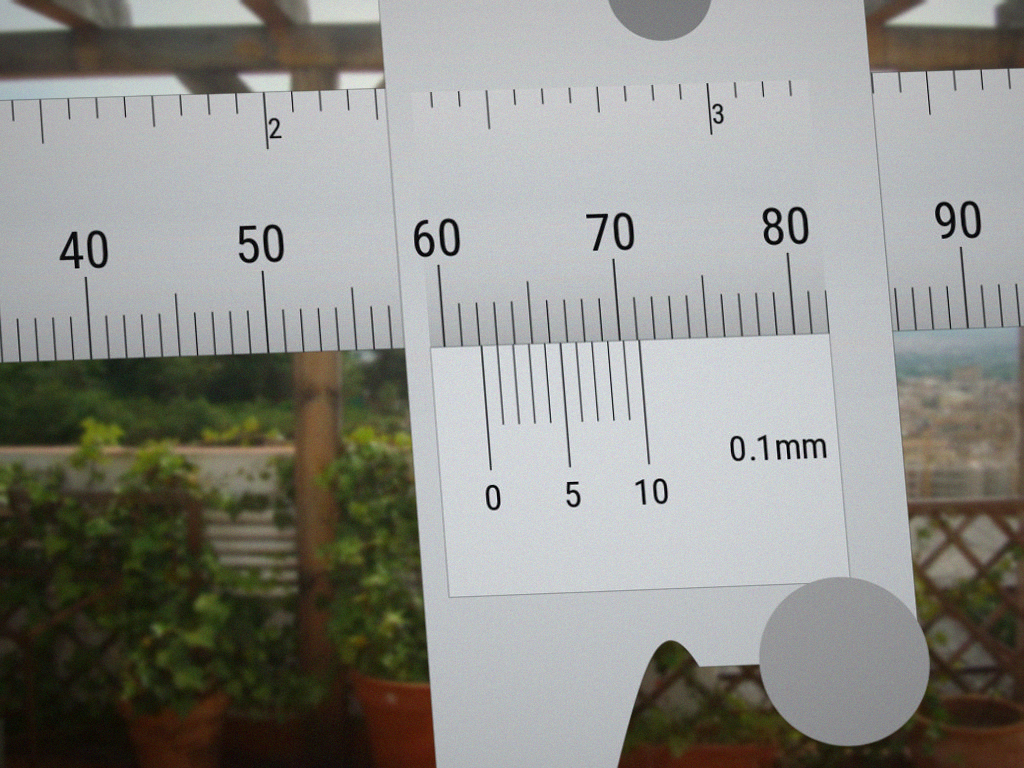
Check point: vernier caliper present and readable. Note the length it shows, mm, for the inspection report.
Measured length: 62.1 mm
